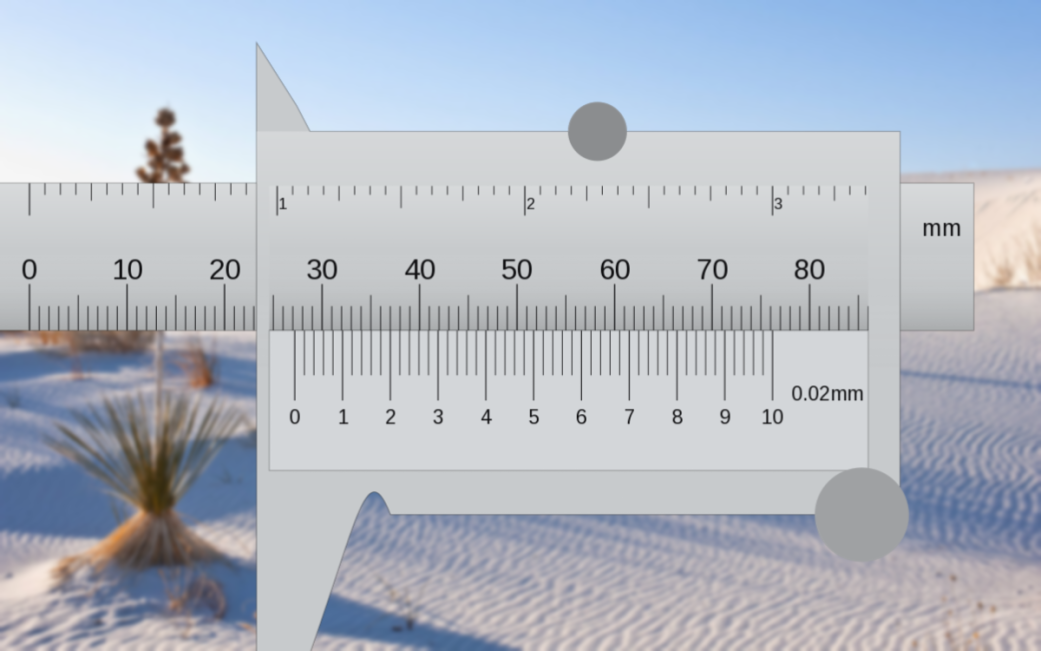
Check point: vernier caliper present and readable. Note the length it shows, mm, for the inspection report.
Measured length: 27.2 mm
